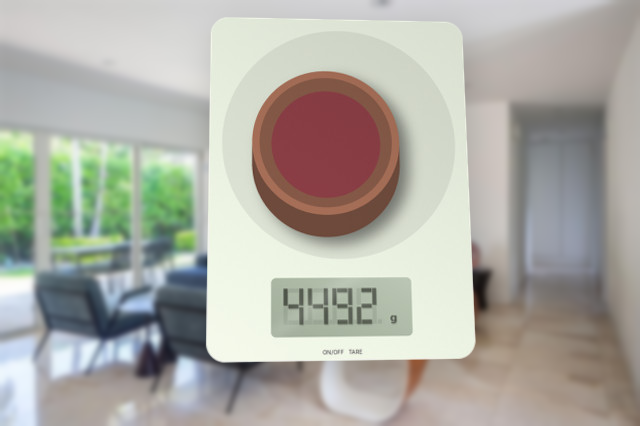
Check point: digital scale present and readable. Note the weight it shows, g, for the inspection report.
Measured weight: 4492 g
